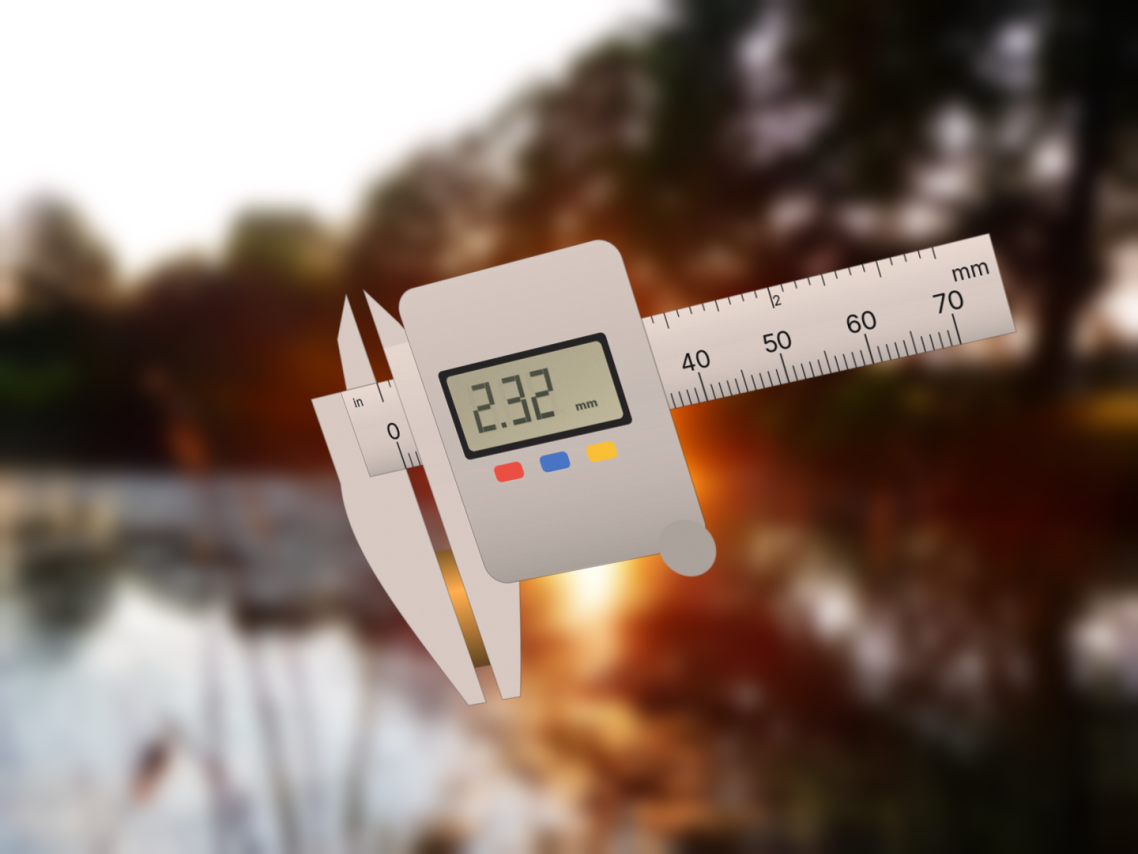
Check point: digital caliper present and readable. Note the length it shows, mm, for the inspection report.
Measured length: 2.32 mm
